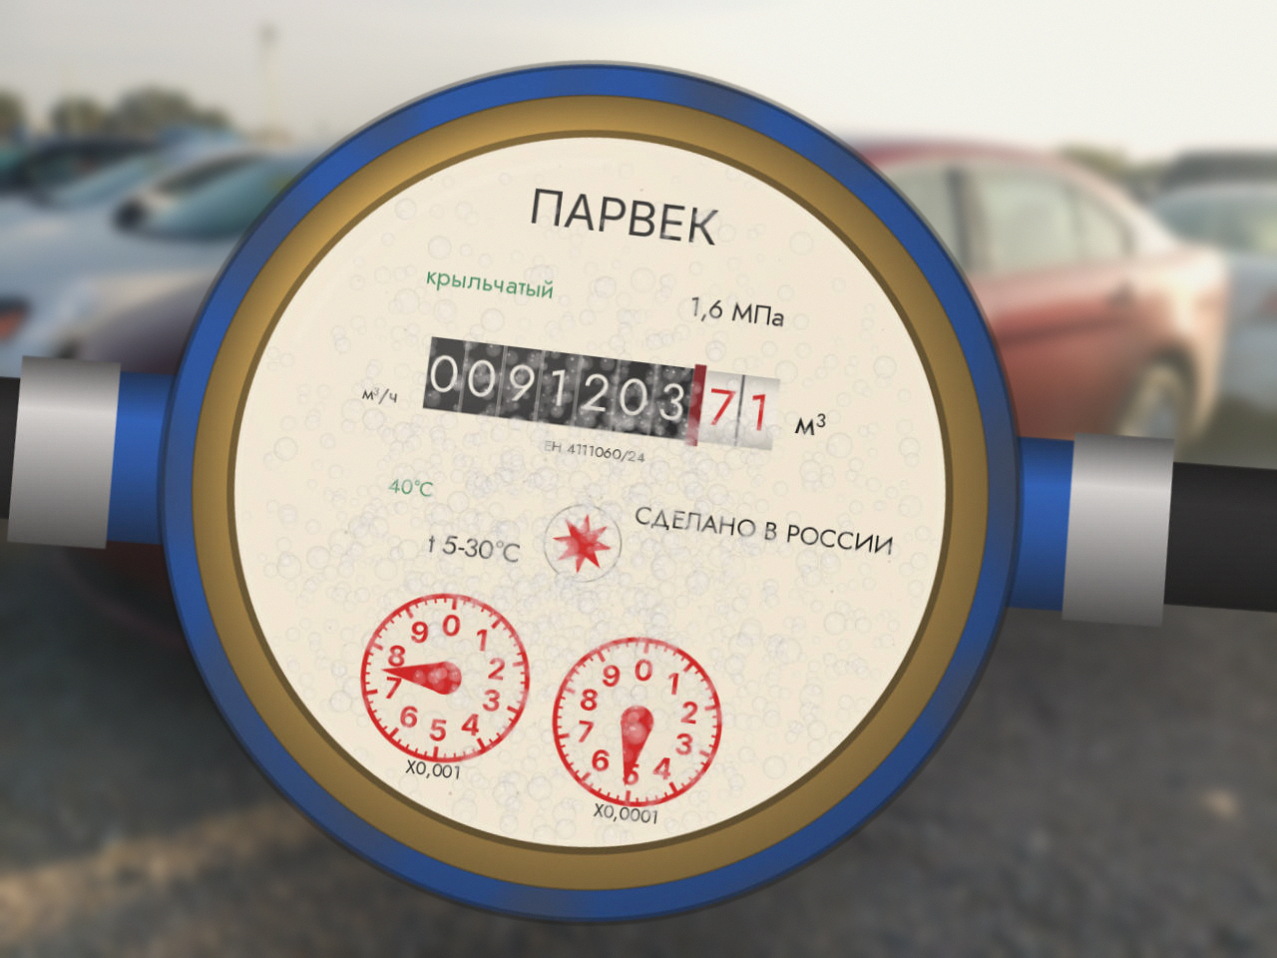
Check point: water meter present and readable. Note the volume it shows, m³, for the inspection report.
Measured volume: 91203.7175 m³
